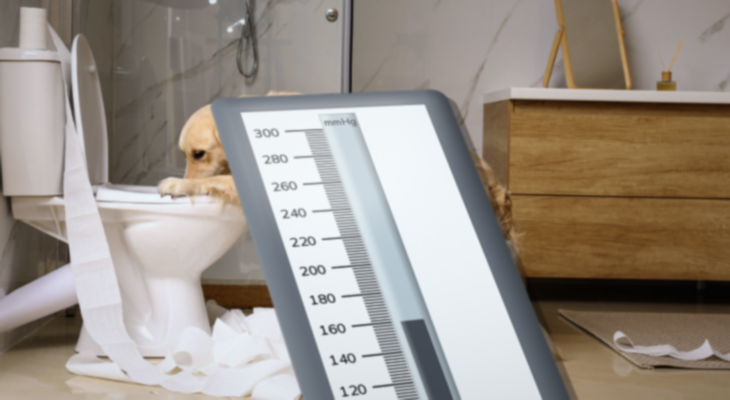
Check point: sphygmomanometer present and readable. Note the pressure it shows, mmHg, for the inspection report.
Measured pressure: 160 mmHg
